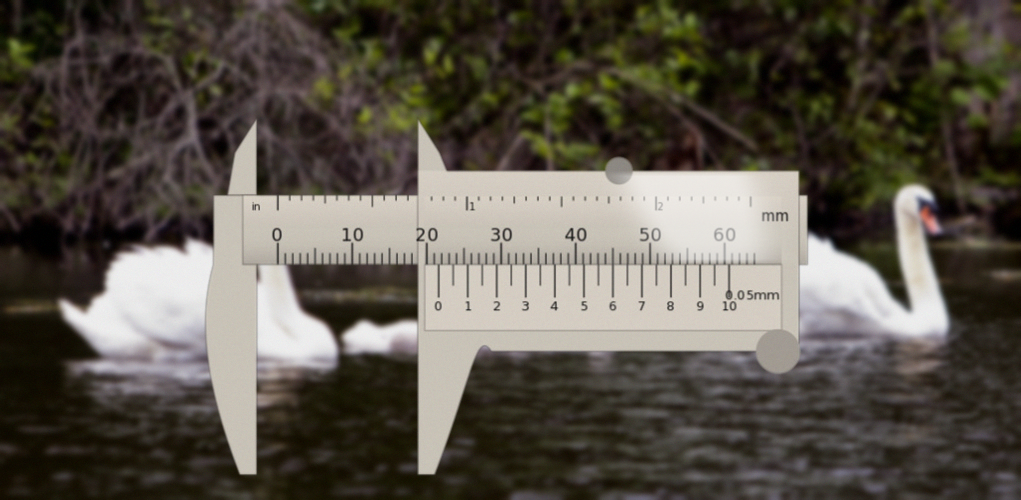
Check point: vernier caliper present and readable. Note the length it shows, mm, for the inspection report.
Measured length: 21.6 mm
